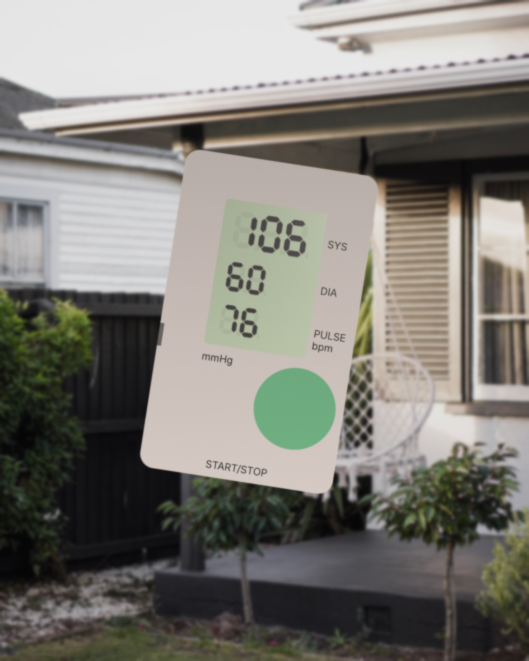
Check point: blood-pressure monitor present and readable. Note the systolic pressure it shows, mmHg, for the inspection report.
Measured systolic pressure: 106 mmHg
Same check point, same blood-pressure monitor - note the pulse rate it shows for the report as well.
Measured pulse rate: 76 bpm
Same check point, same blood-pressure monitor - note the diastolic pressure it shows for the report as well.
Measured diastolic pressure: 60 mmHg
